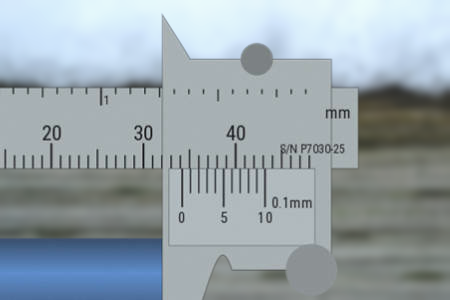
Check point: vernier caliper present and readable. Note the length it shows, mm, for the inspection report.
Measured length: 34.2 mm
